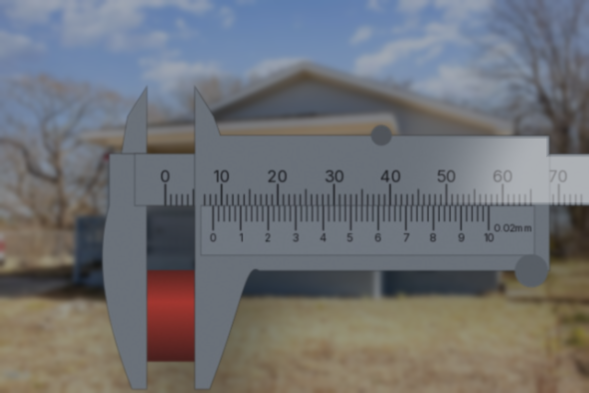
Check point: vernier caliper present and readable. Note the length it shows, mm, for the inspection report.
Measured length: 8.5 mm
